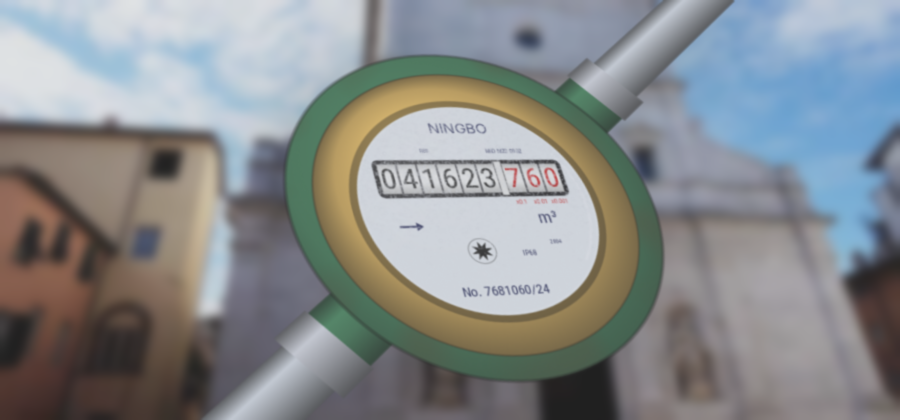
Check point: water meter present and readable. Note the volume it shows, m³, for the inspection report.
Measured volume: 41623.760 m³
